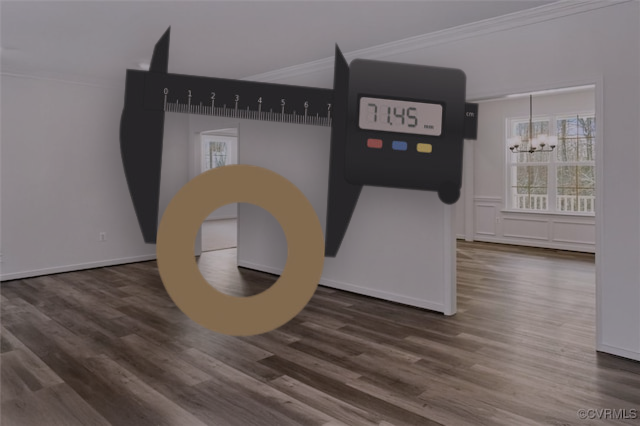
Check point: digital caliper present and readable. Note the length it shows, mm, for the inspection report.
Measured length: 71.45 mm
